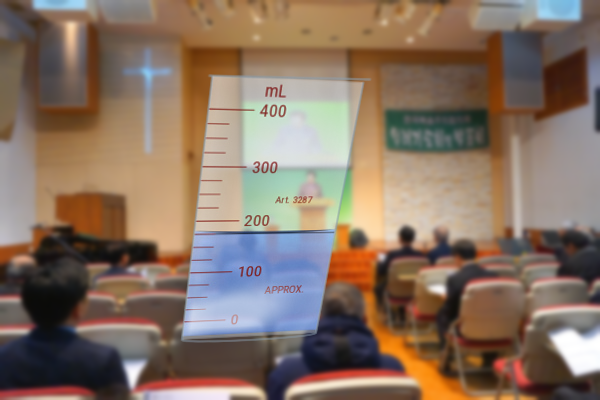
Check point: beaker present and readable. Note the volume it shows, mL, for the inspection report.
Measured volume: 175 mL
